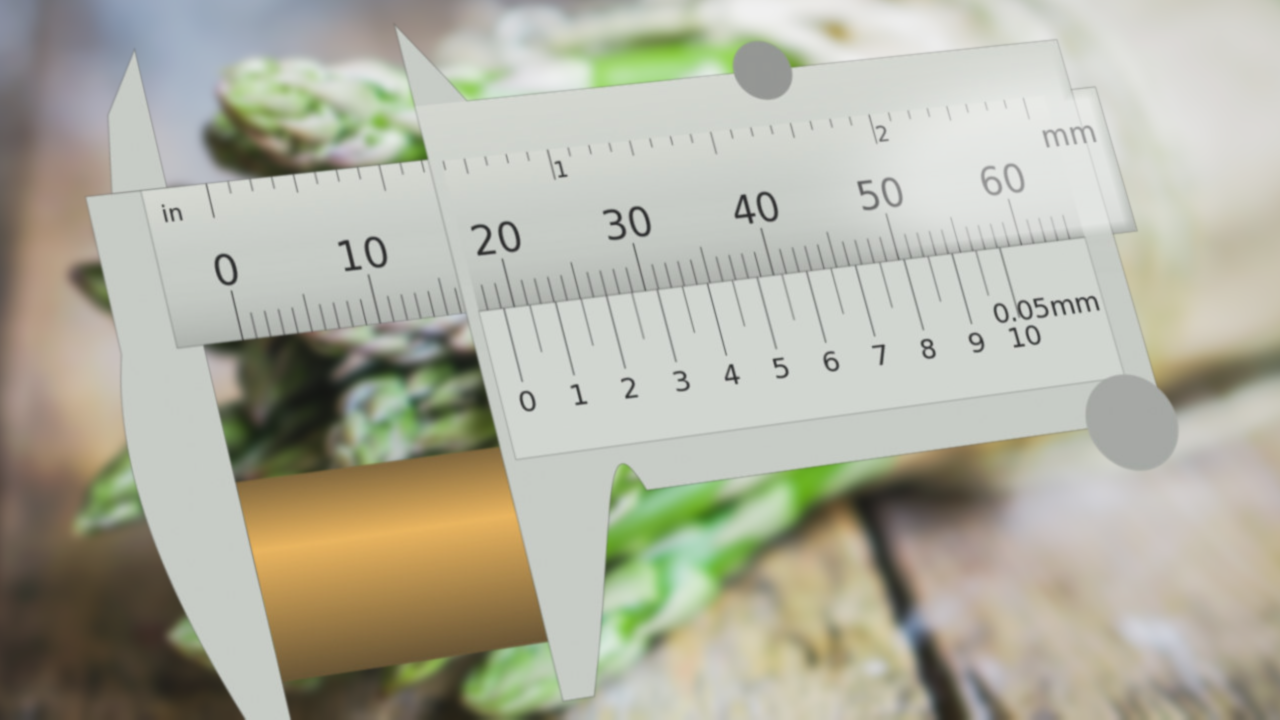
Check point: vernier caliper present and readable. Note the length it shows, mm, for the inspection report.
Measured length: 19.2 mm
